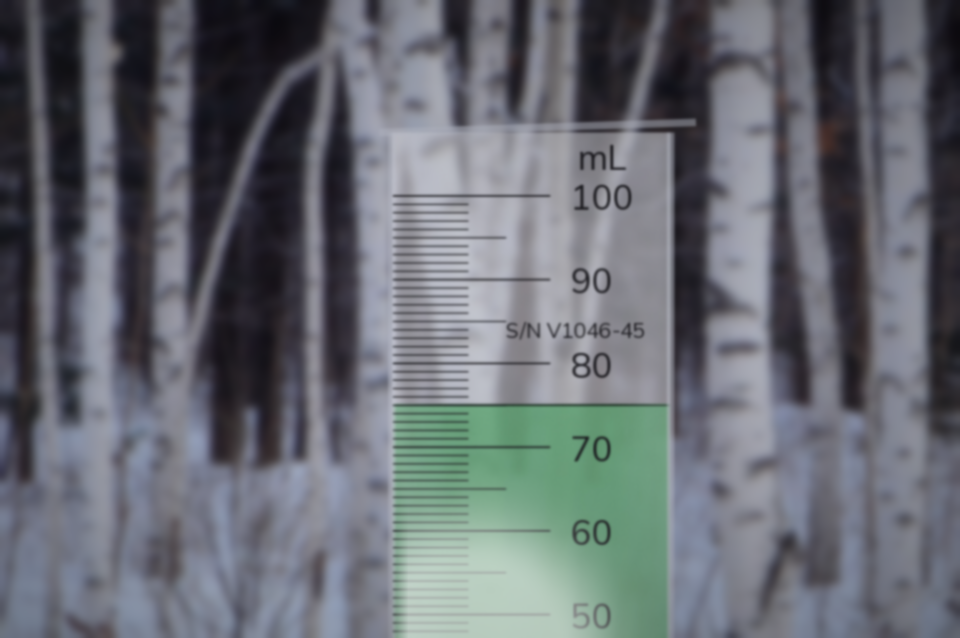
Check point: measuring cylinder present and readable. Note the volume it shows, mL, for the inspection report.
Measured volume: 75 mL
